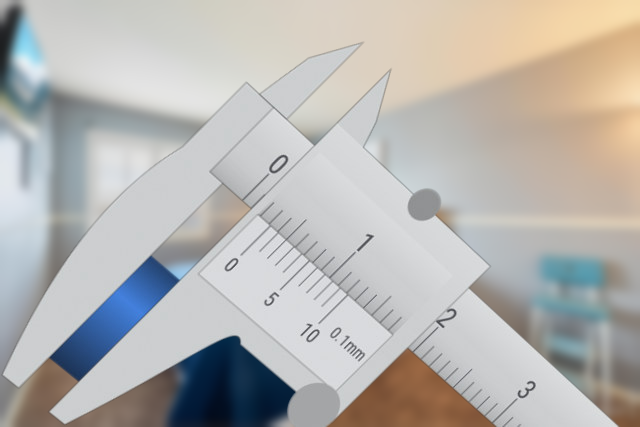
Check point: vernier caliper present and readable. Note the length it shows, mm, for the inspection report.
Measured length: 3.2 mm
